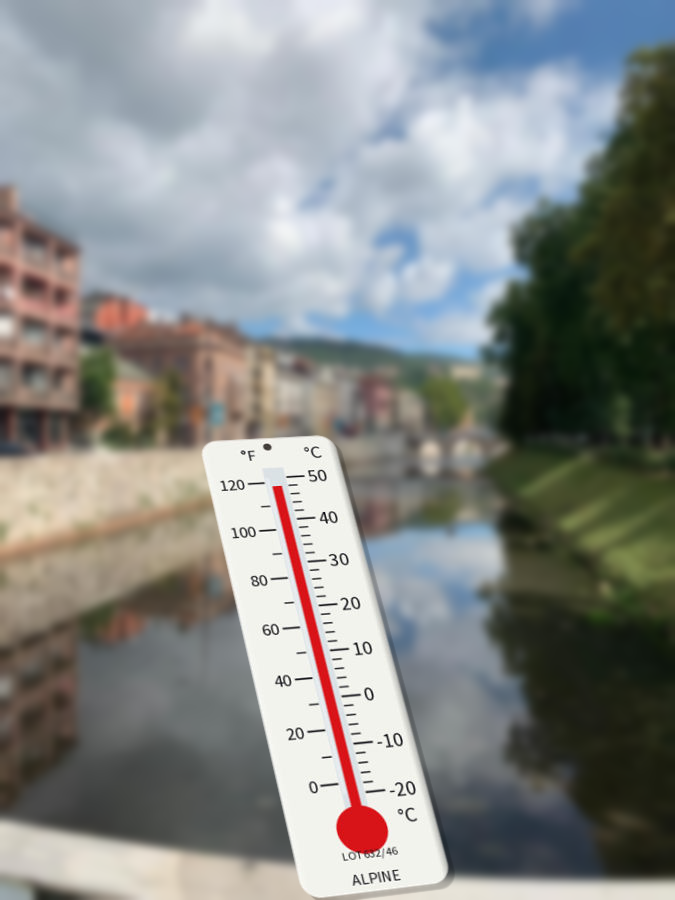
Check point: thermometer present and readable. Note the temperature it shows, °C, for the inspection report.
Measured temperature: 48 °C
